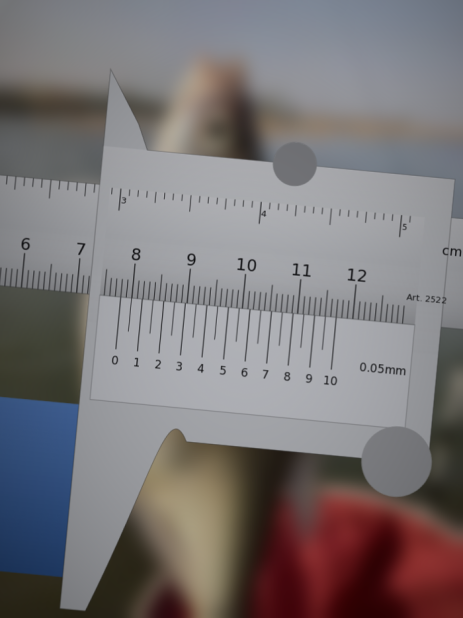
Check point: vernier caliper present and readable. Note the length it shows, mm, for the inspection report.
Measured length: 78.0 mm
